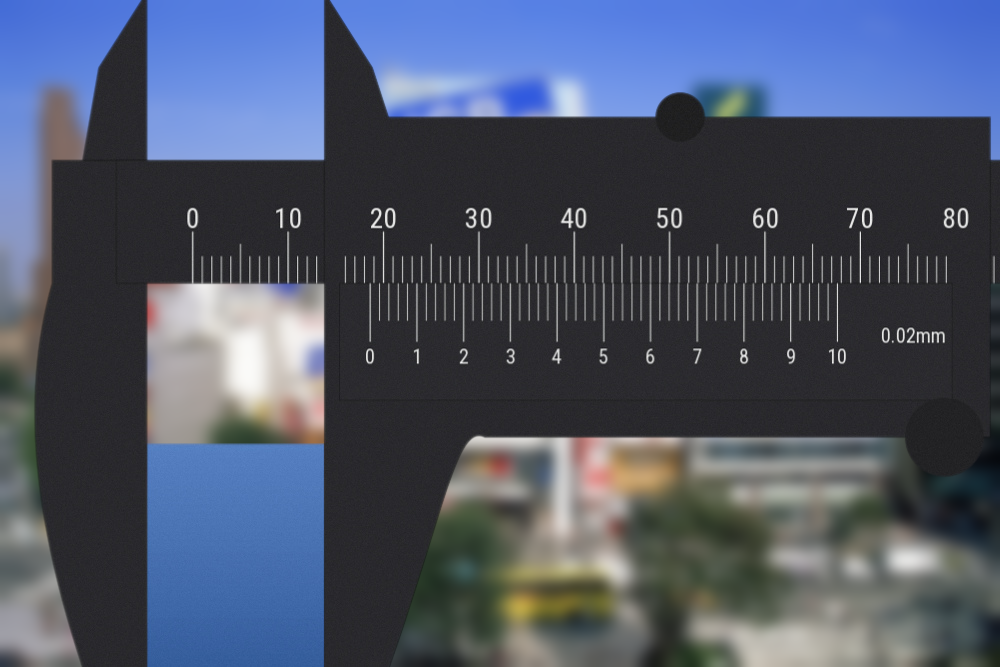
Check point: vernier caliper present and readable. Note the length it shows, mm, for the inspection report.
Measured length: 18.6 mm
